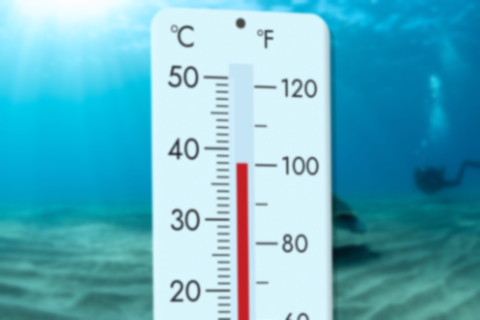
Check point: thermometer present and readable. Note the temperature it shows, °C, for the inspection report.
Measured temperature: 38 °C
